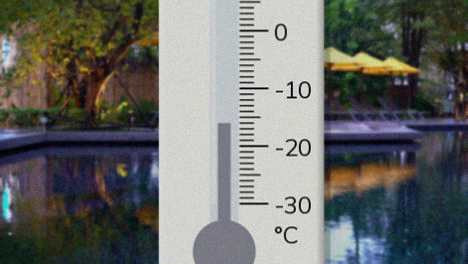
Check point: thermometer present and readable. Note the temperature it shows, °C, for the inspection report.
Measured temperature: -16 °C
